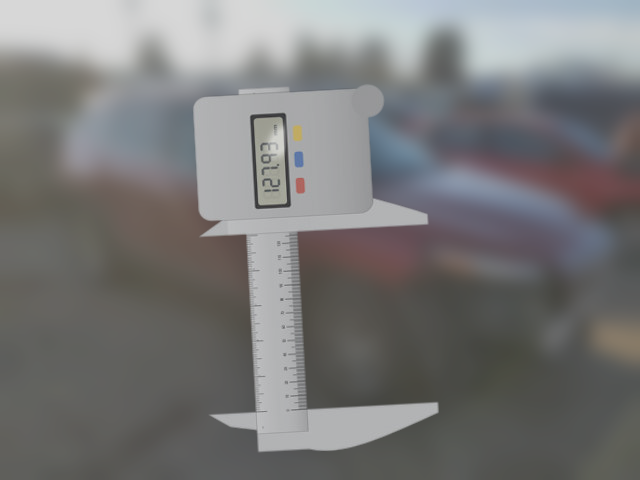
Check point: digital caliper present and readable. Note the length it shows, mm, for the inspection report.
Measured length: 127.93 mm
